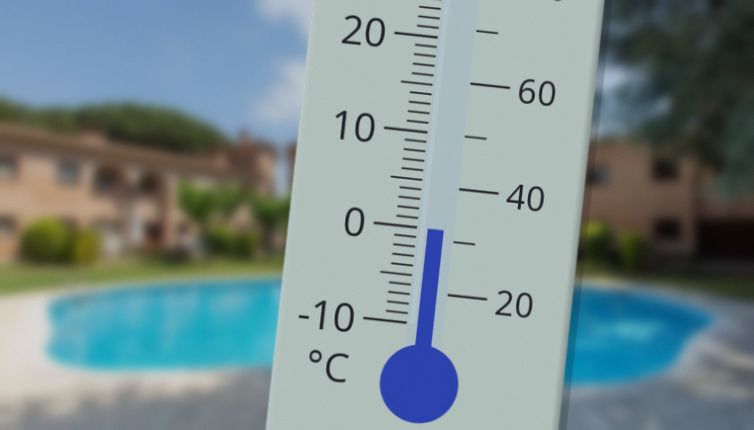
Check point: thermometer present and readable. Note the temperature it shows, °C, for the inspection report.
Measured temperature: 0 °C
